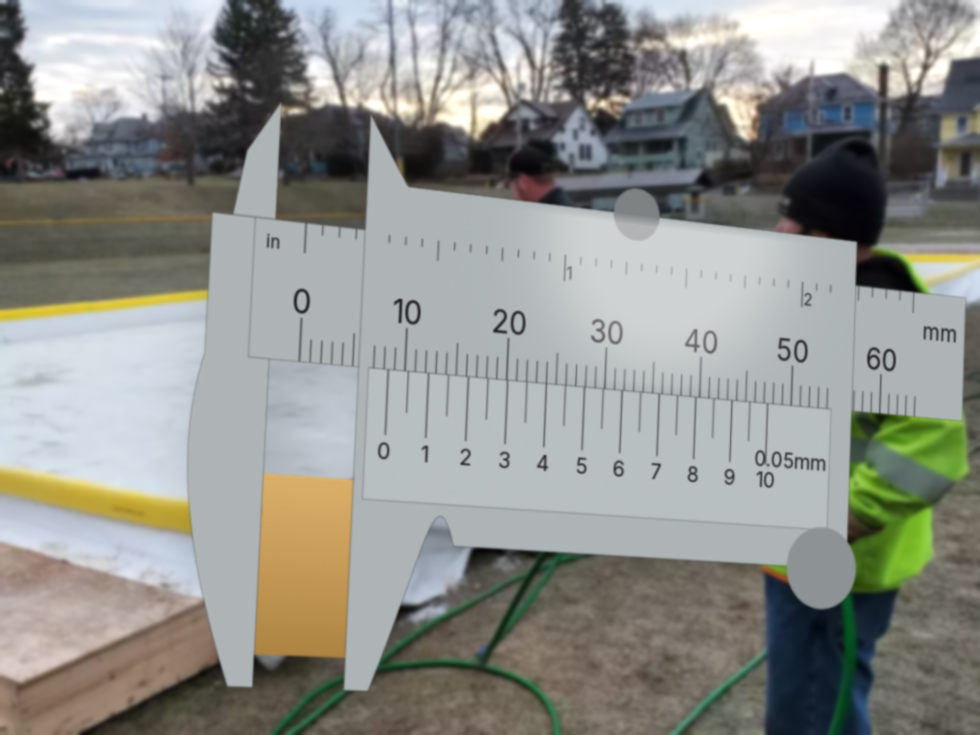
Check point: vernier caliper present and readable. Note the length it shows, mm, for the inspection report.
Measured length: 8.4 mm
